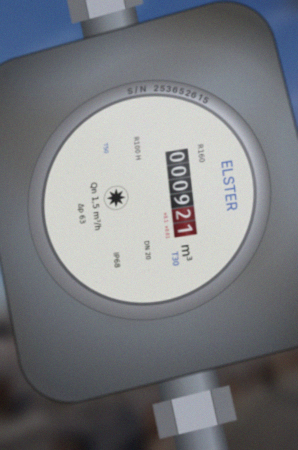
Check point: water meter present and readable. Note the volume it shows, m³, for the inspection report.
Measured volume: 9.21 m³
